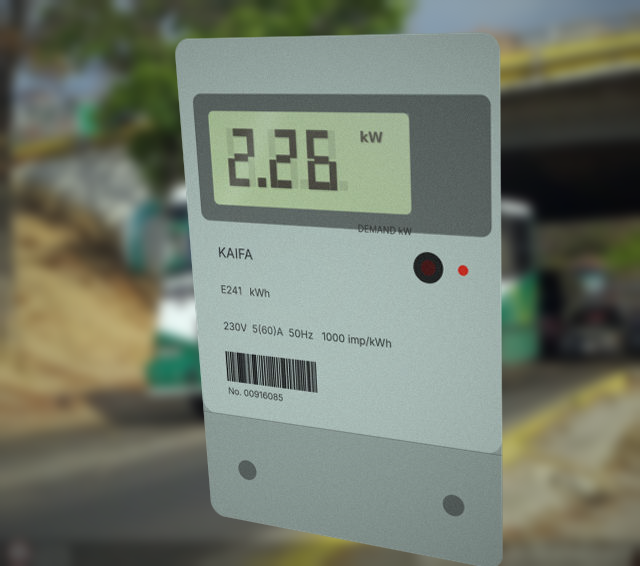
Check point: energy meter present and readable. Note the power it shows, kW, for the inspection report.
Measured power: 2.26 kW
